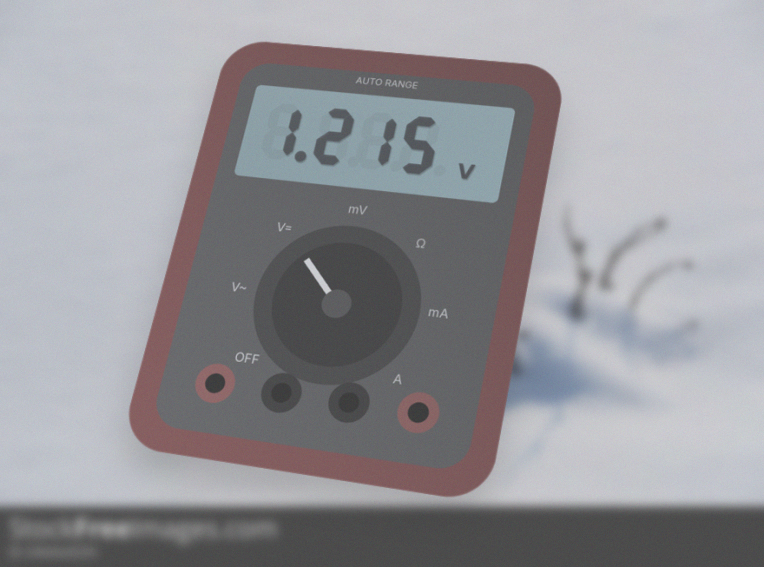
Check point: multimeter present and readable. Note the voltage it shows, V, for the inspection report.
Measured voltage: 1.215 V
